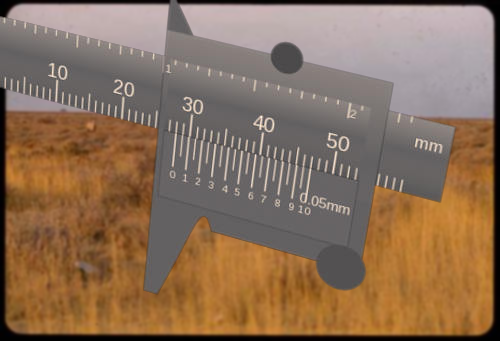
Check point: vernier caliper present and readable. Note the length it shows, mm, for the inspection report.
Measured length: 28.0 mm
